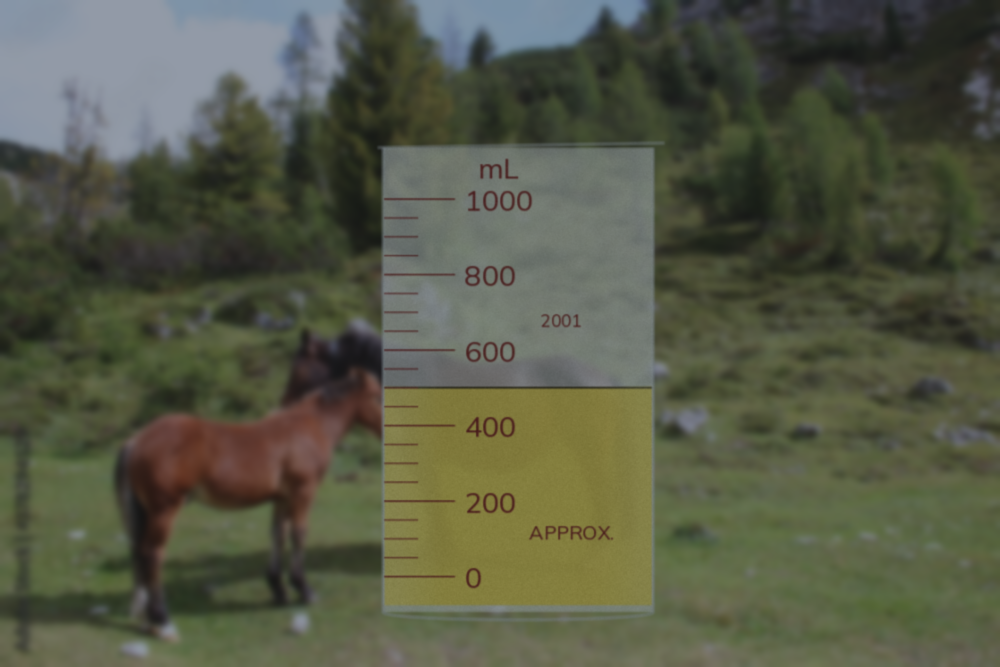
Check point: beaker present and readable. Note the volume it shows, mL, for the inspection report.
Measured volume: 500 mL
